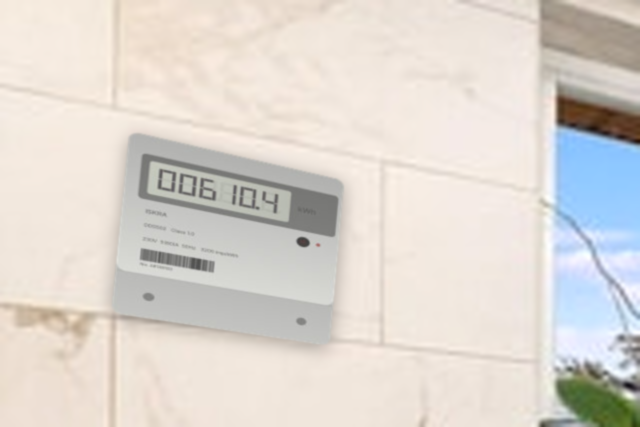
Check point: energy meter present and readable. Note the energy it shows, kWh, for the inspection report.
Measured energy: 610.4 kWh
